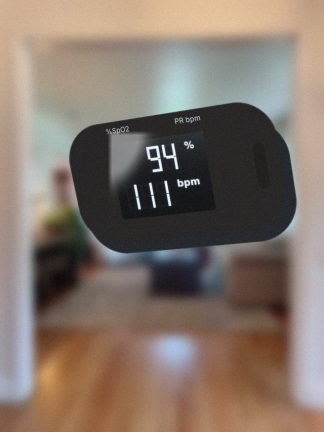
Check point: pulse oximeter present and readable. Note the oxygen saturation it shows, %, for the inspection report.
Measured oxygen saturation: 94 %
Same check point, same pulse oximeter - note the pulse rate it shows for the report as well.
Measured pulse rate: 111 bpm
